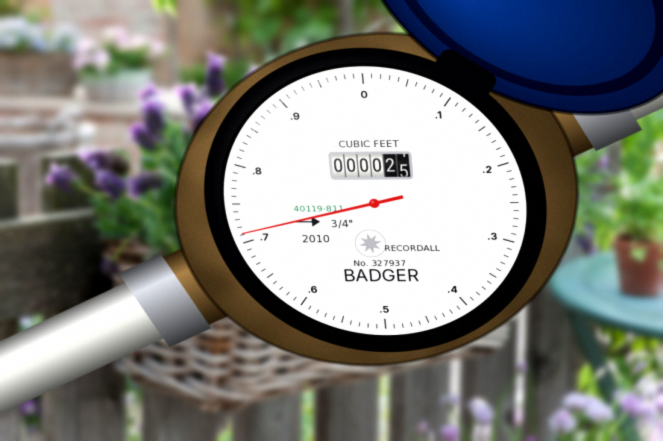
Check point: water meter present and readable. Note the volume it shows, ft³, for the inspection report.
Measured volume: 24.71 ft³
